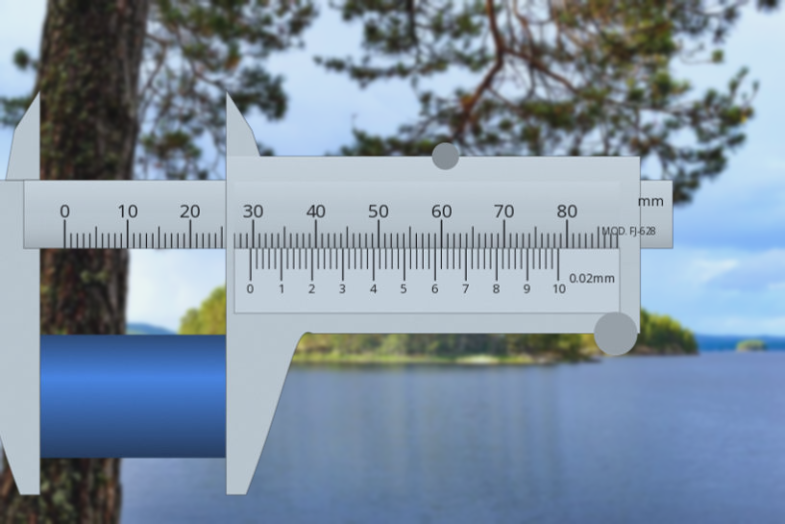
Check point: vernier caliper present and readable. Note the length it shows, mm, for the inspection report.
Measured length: 29.6 mm
